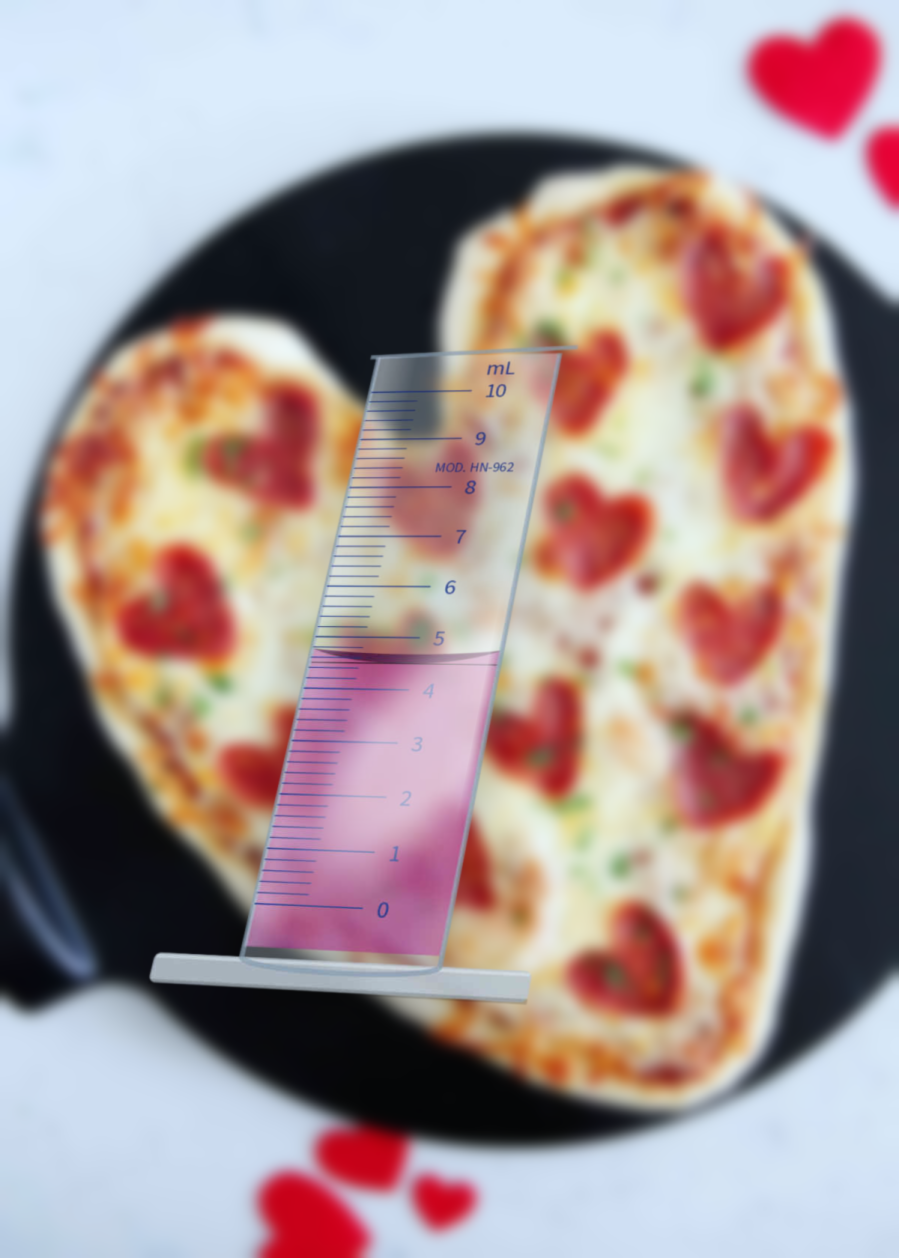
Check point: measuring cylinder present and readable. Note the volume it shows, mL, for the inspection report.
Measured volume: 4.5 mL
